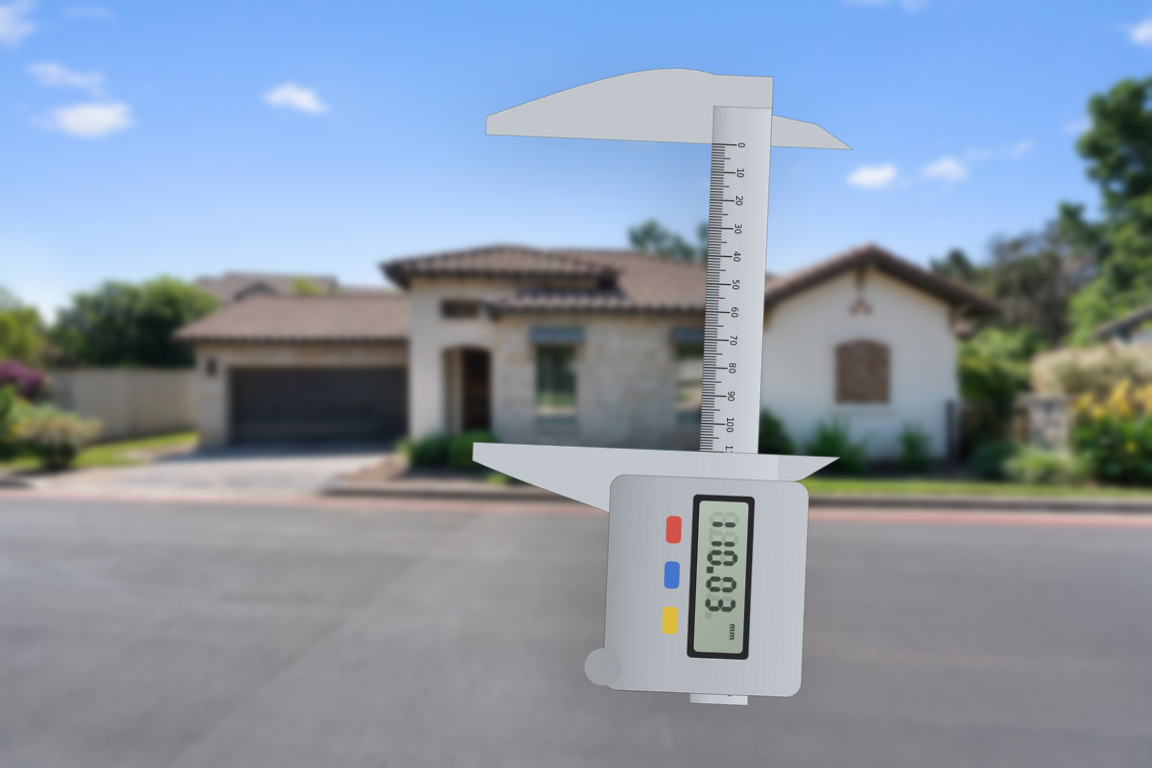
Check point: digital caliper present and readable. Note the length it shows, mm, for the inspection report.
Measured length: 110.03 mm
